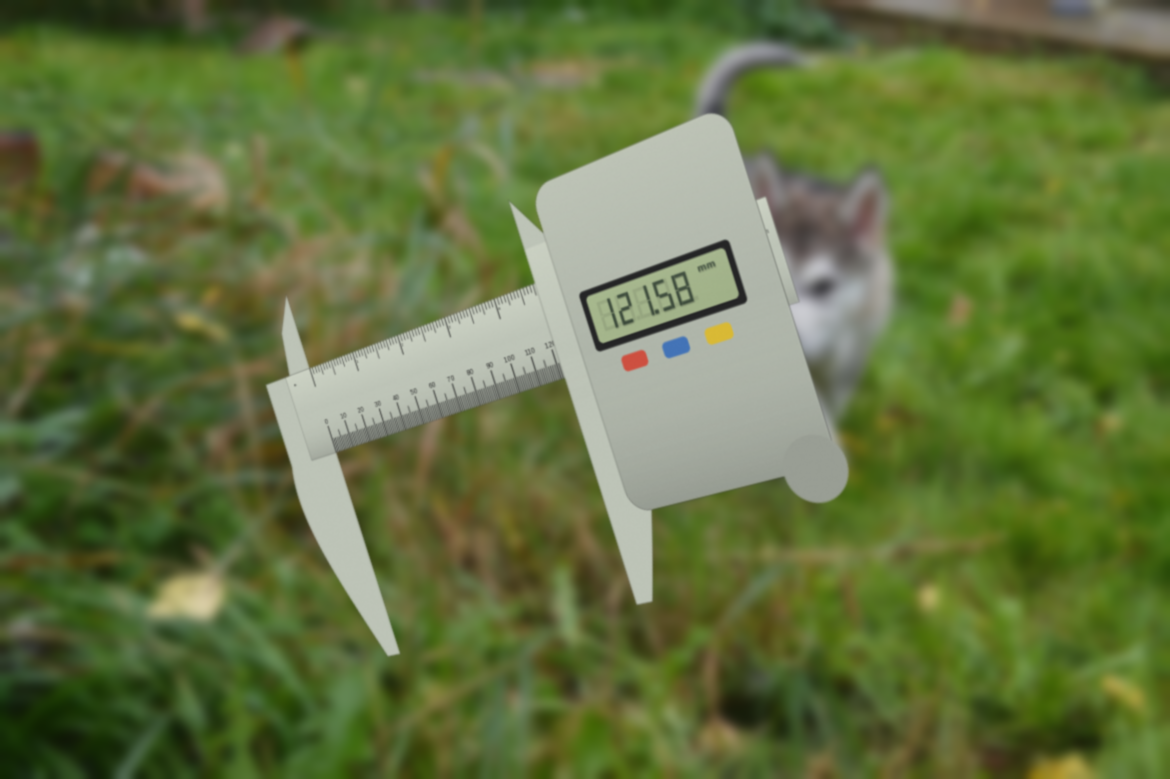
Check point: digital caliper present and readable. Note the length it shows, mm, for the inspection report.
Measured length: 121.58 mm
